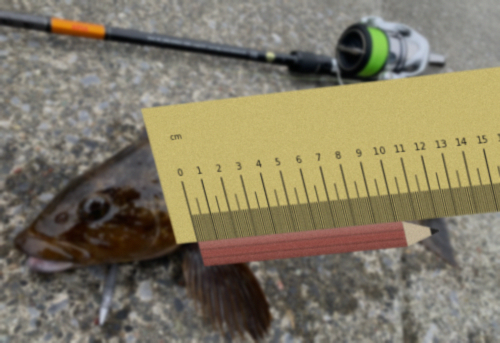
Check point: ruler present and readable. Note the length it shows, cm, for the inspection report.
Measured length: 12 cm
